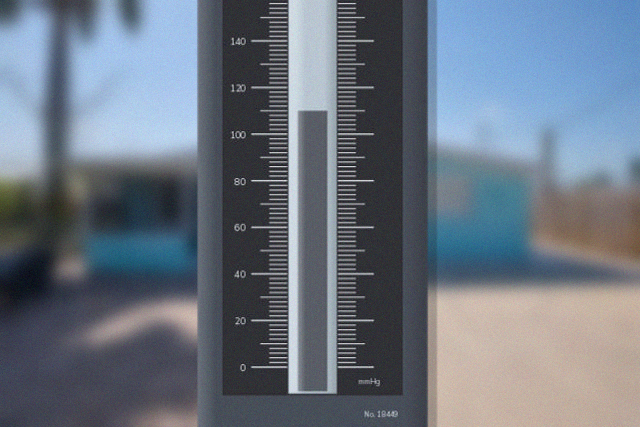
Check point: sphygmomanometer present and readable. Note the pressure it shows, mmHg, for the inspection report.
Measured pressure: 110 mmHg
